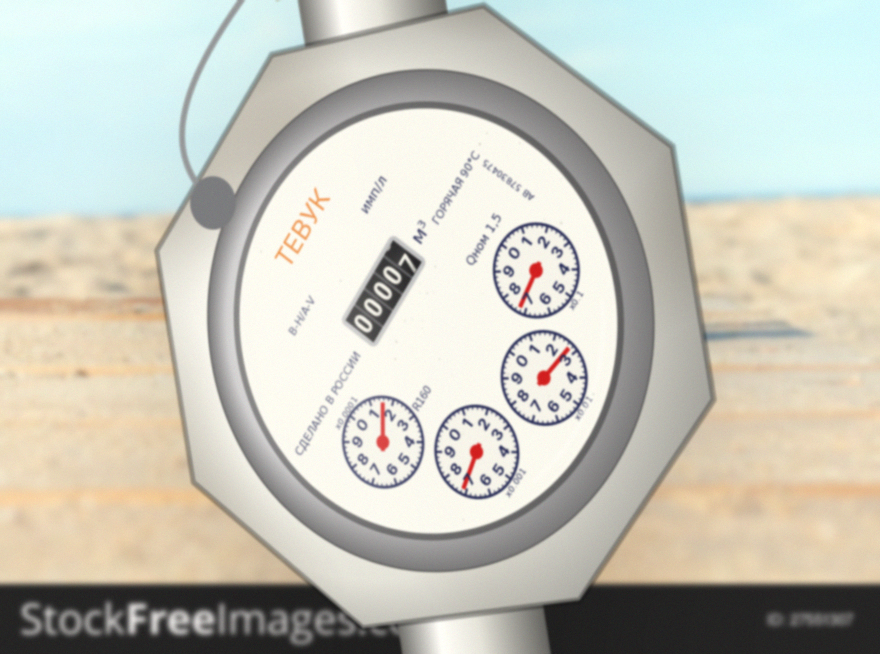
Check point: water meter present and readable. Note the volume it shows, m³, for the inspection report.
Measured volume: 6.7271 m³
